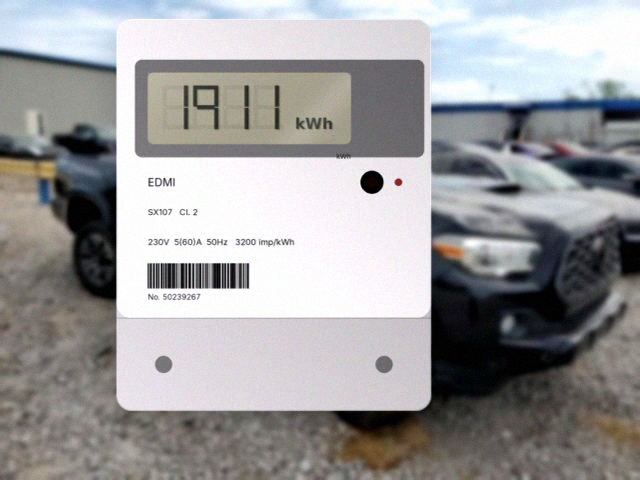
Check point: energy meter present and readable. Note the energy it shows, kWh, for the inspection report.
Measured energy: 1911 kWh
